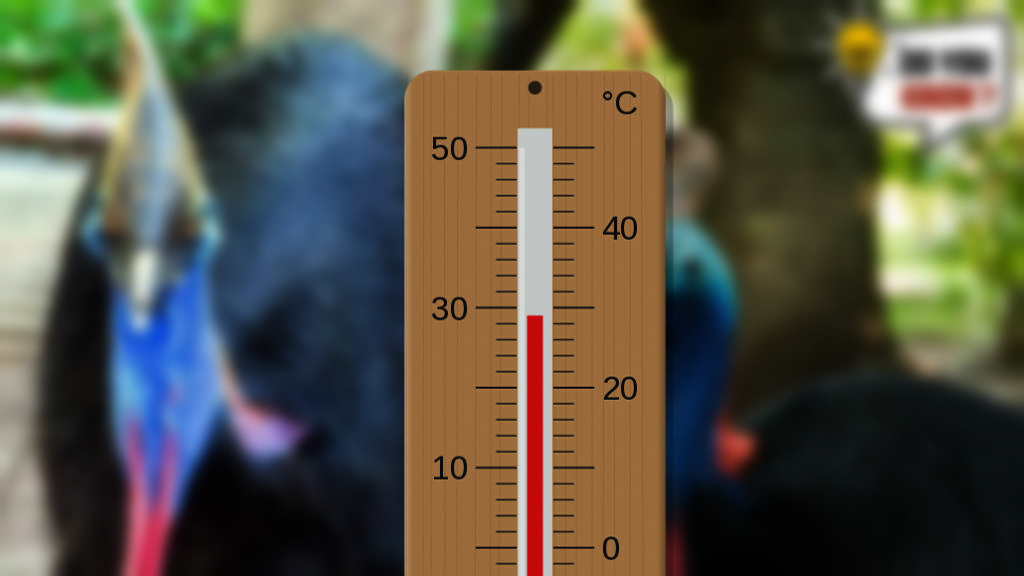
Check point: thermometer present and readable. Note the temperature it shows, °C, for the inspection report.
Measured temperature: 29 °C
